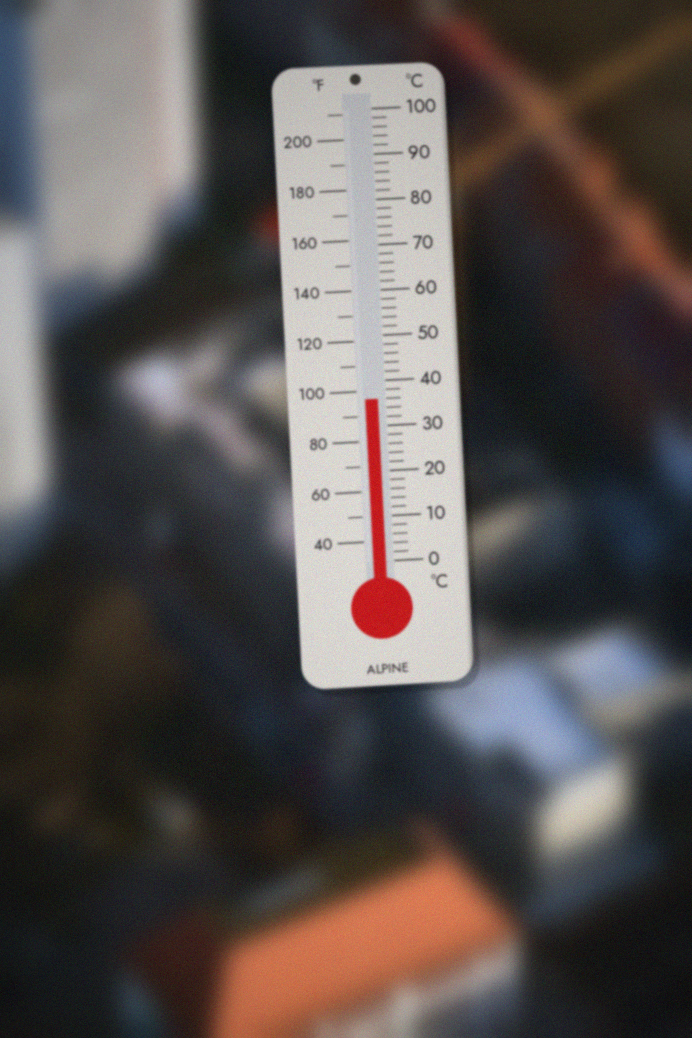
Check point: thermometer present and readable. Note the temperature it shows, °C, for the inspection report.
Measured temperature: 36 °C
